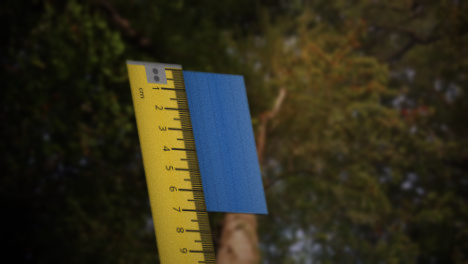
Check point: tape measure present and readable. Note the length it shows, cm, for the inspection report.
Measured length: 7 cm
